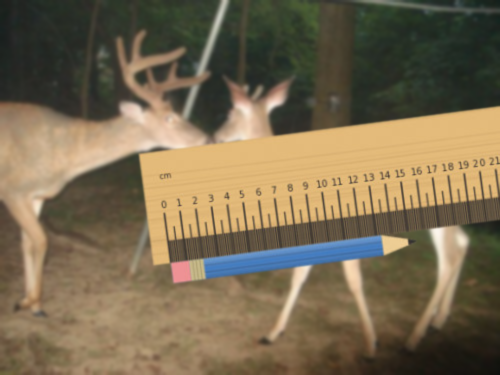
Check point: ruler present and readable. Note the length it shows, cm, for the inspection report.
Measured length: 15.5 cm
